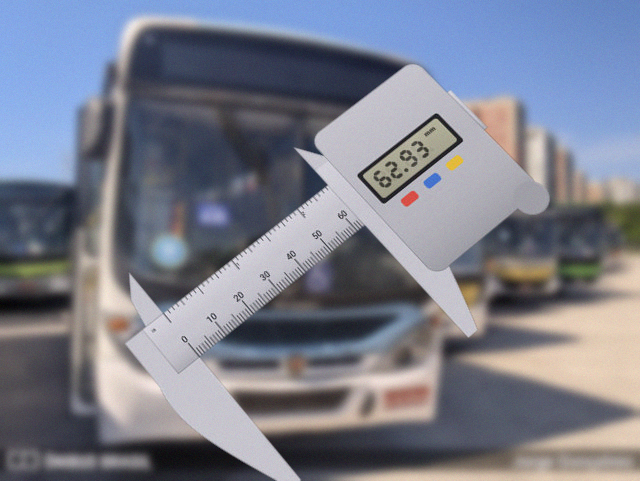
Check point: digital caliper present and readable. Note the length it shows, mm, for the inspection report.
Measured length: 62.93 mm
